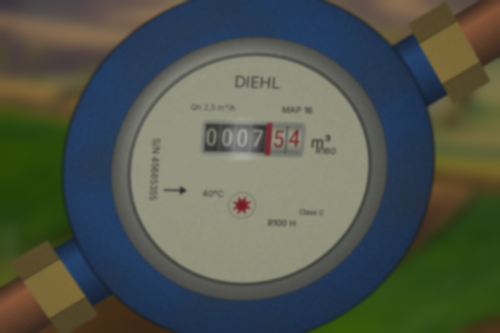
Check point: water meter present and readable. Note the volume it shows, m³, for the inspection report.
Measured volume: 7.54 m³
